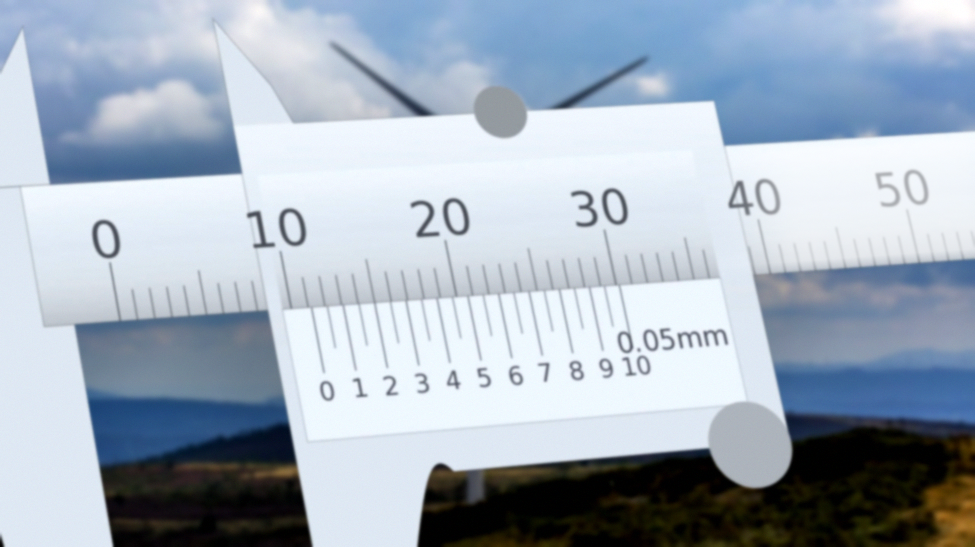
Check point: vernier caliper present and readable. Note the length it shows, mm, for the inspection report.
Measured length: 11.2 mm
